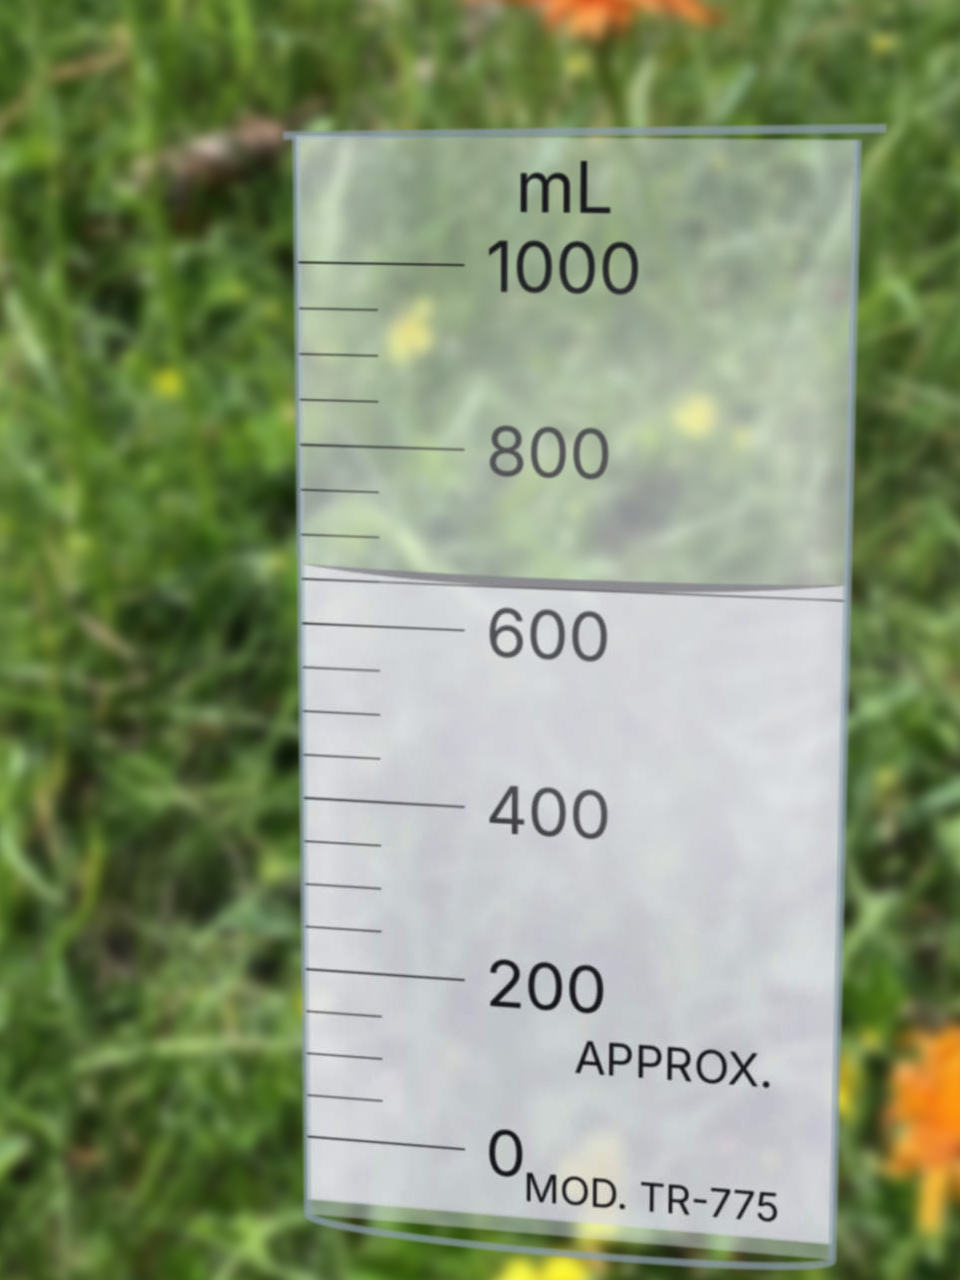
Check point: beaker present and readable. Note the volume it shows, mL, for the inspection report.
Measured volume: 650 mL
